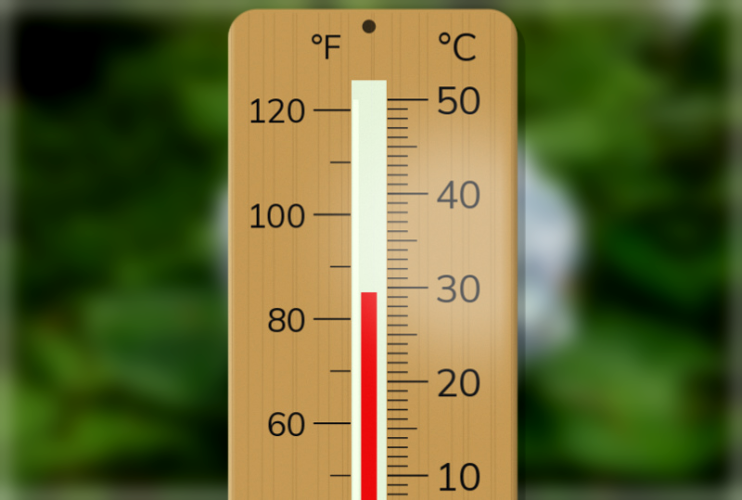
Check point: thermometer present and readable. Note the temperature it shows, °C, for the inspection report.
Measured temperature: 29.5 °C
